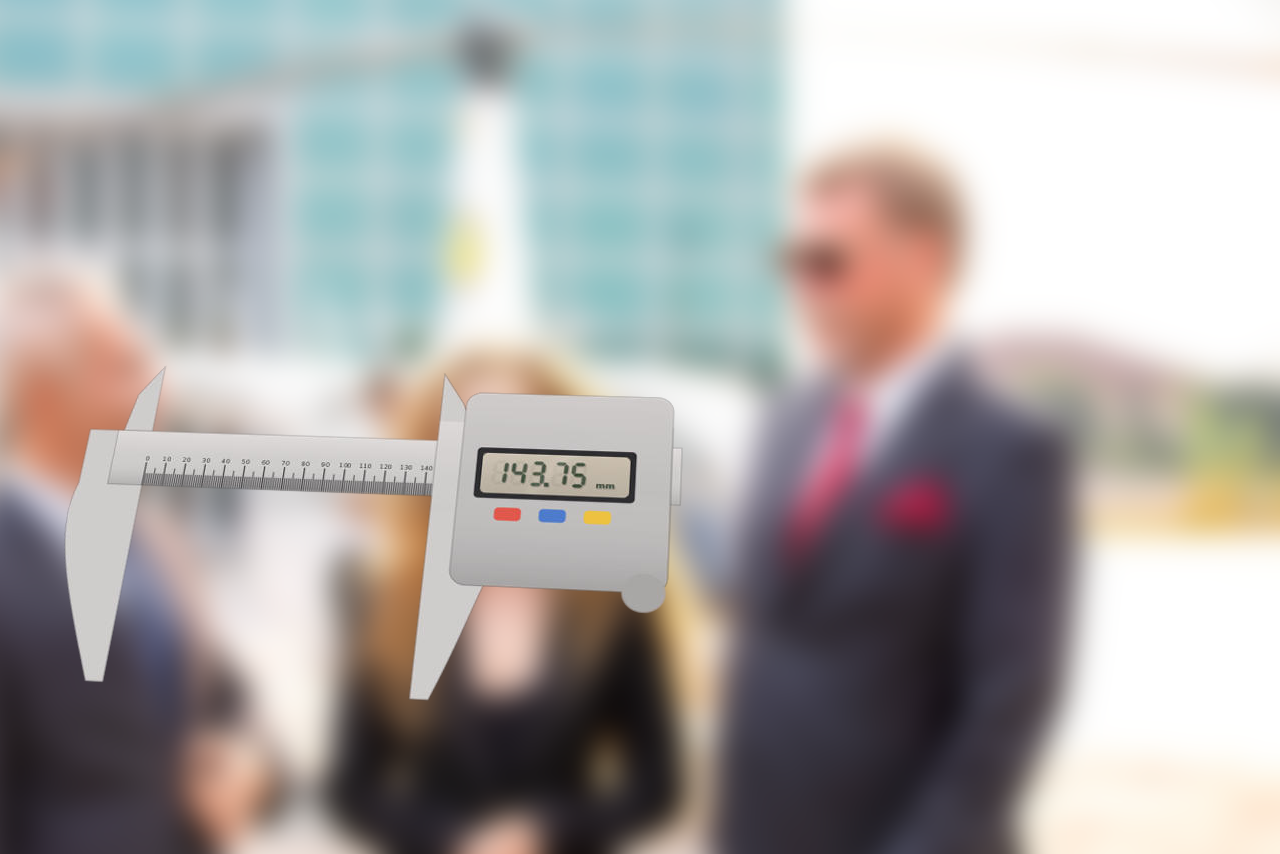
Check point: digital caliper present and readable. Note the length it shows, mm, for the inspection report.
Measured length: 143.75 mm
